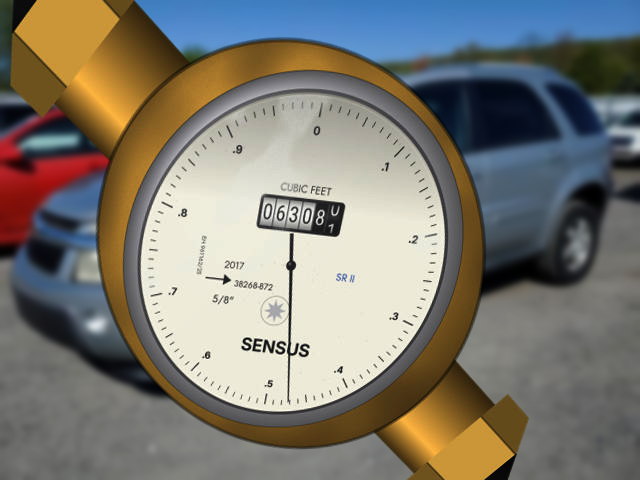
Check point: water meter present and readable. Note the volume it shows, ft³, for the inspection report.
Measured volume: 63080.47 ft³
